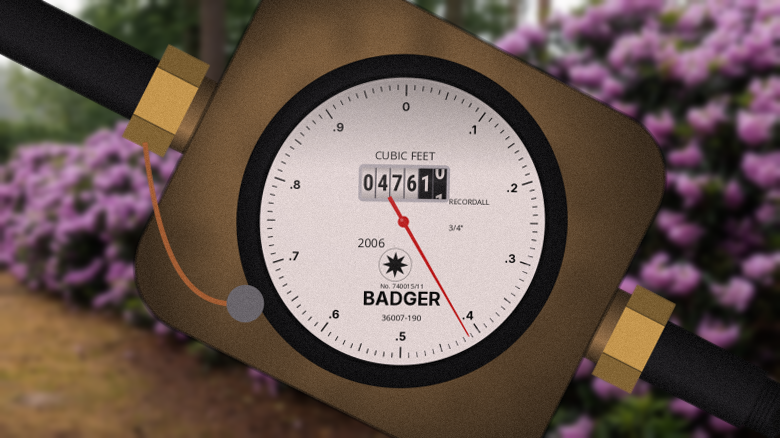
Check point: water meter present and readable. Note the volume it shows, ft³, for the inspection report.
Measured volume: 47610.41 ft³
